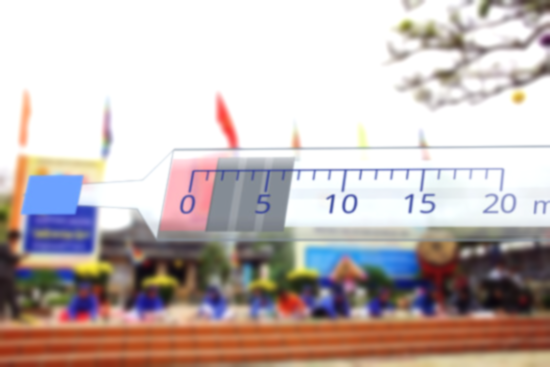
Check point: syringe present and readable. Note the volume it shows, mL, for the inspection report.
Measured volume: 1.5 mL
